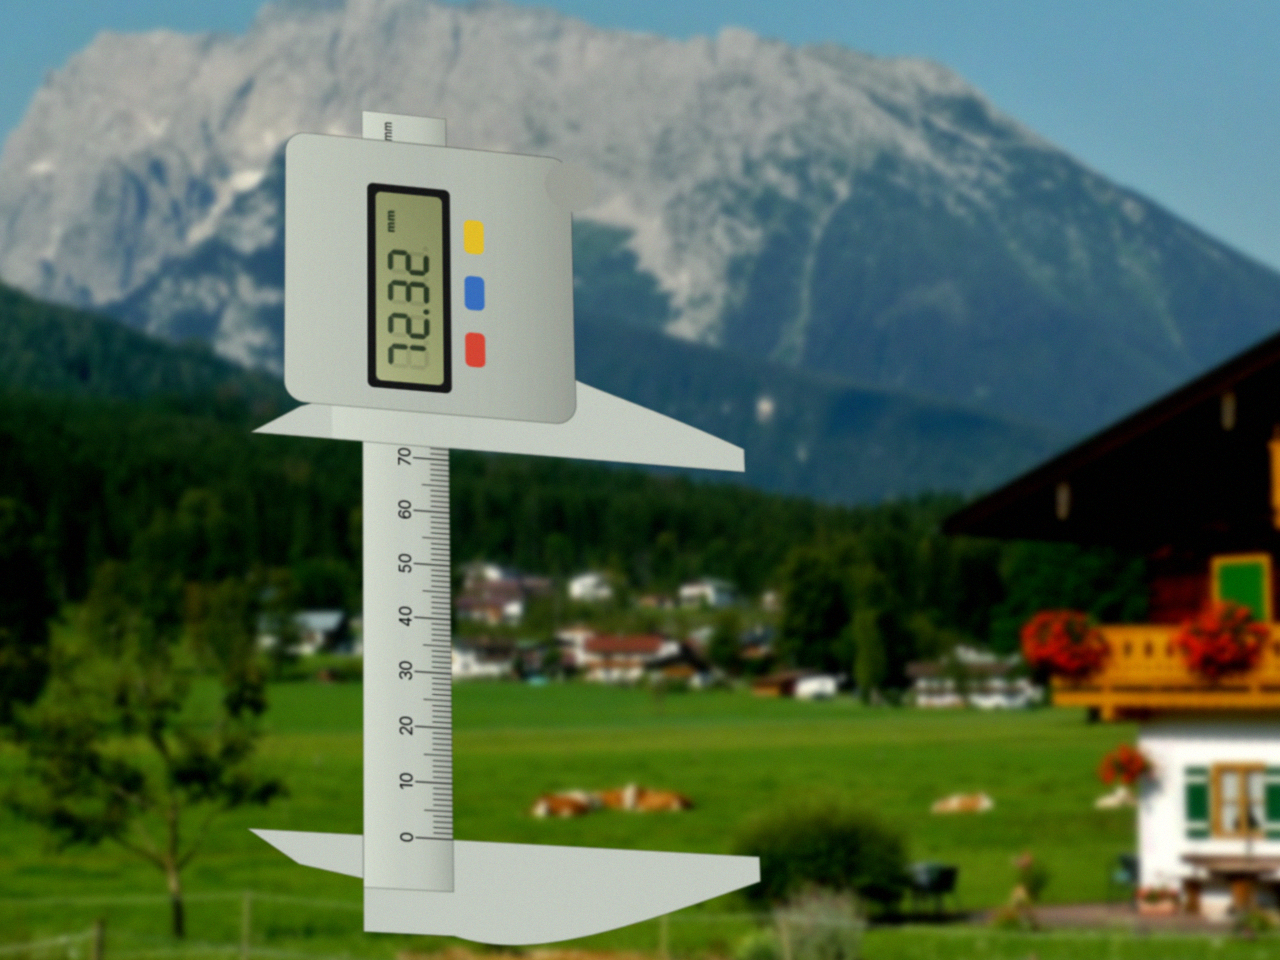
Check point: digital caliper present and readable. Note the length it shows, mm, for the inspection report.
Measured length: 72.32 mm
